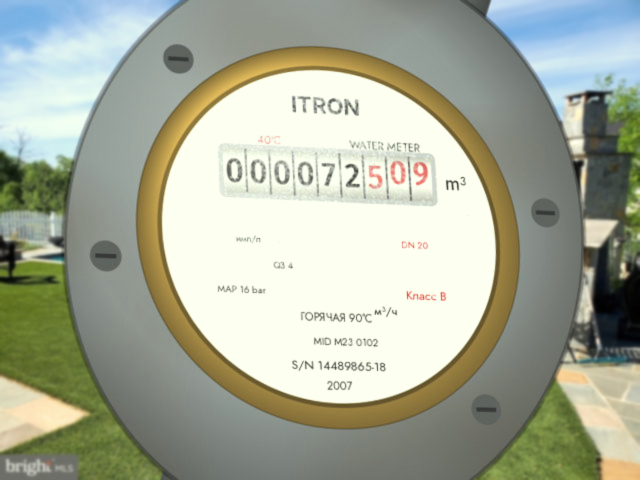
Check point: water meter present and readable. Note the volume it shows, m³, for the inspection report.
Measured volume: 72.509 m³
